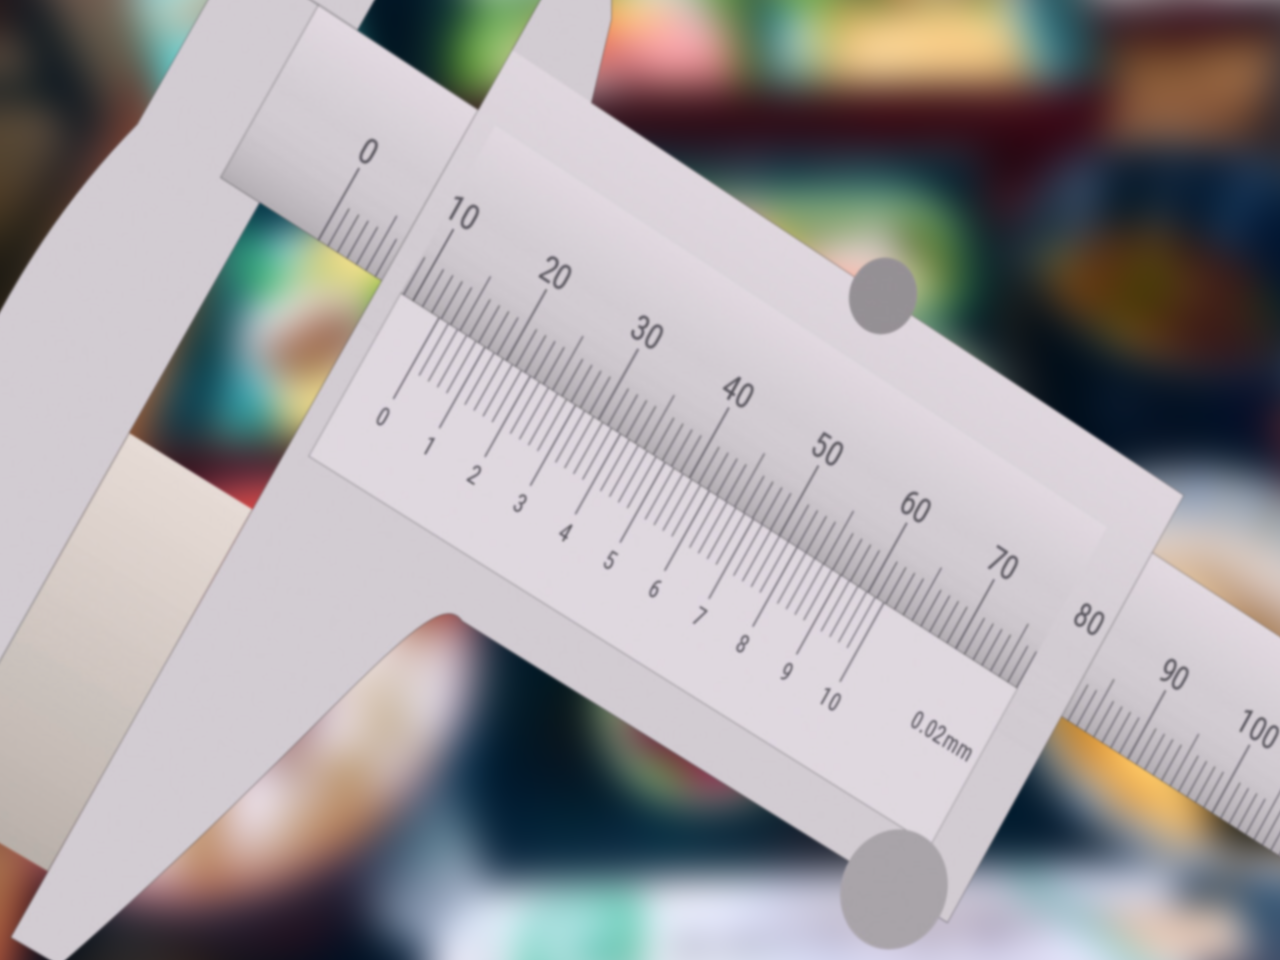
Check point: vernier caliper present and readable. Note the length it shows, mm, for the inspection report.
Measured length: 12.8 mm
